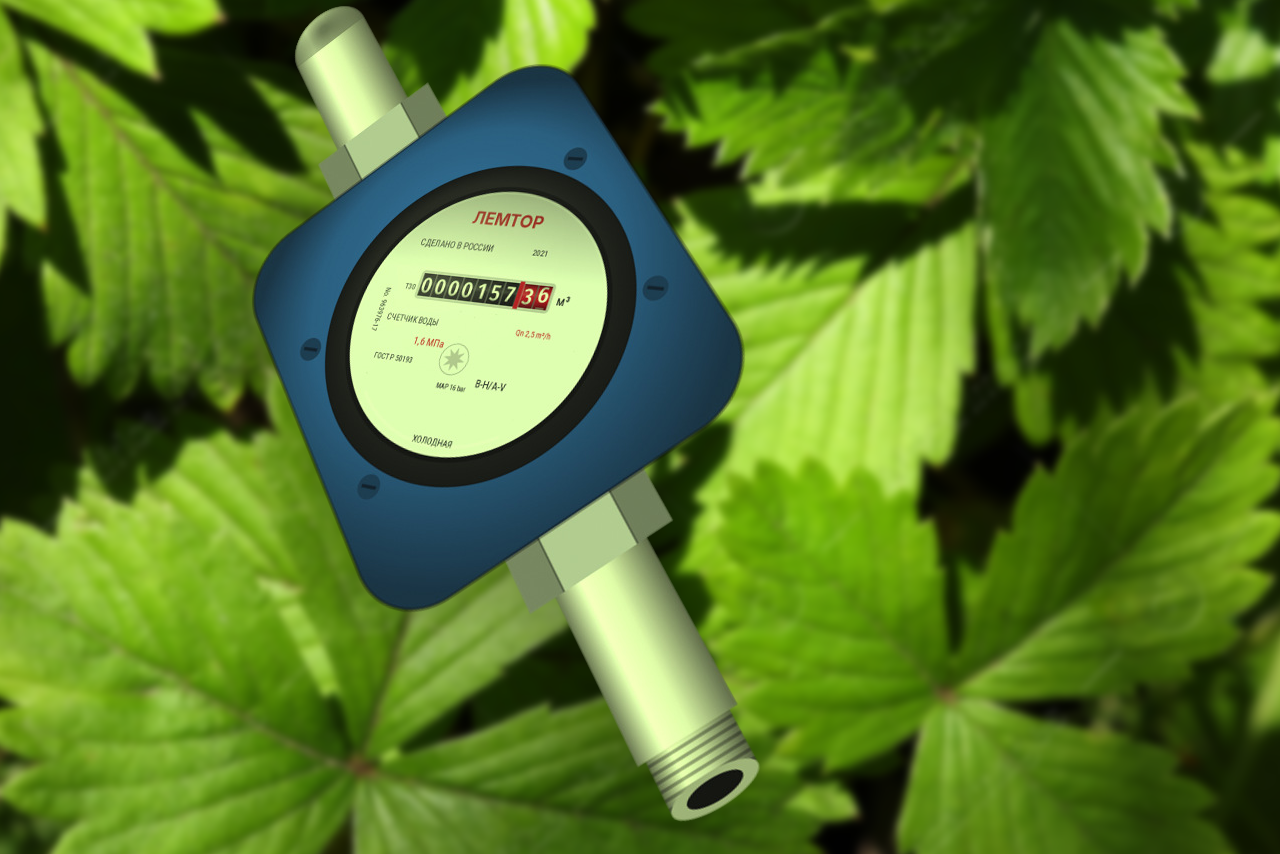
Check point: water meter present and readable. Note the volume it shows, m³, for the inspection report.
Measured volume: 157.36 m³
